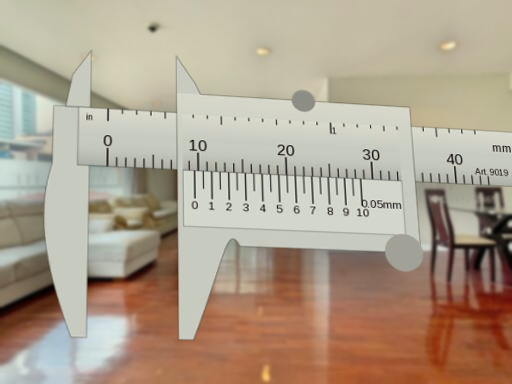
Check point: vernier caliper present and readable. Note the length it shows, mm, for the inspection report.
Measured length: 9.6 mm
